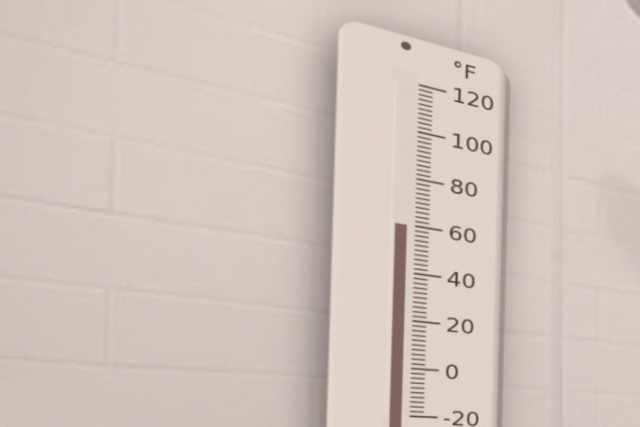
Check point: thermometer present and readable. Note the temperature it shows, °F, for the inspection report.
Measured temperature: 60 °F
